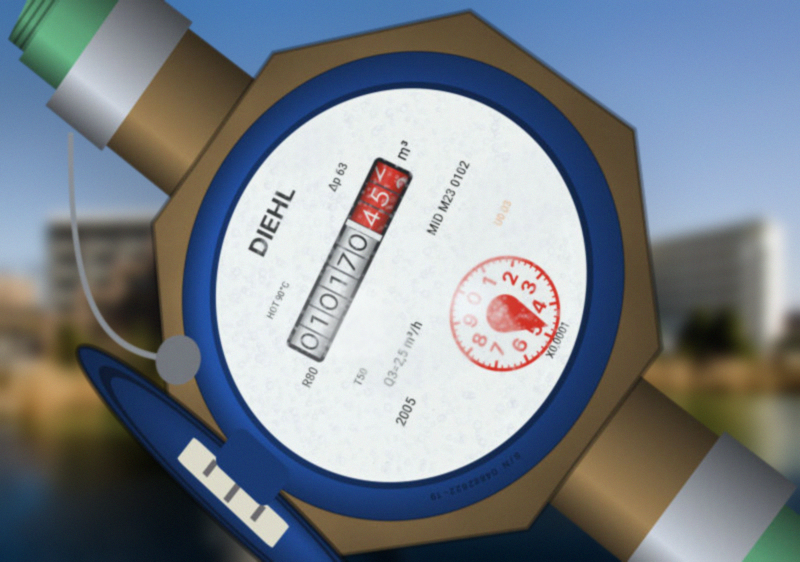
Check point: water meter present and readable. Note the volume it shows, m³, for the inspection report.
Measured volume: 10170.4524 m³
